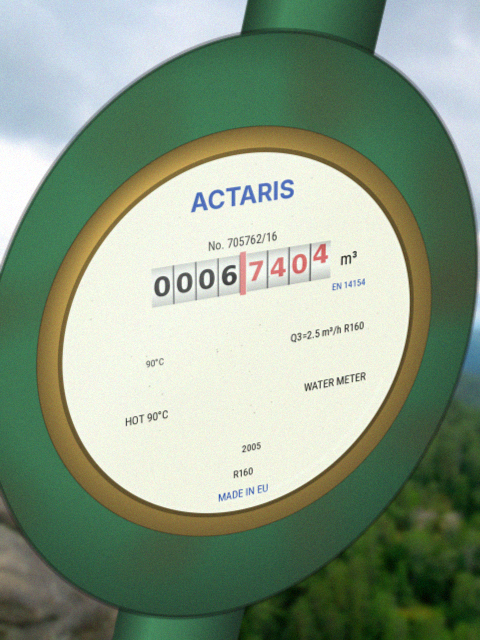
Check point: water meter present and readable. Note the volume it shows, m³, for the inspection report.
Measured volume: 6.7404 m³
